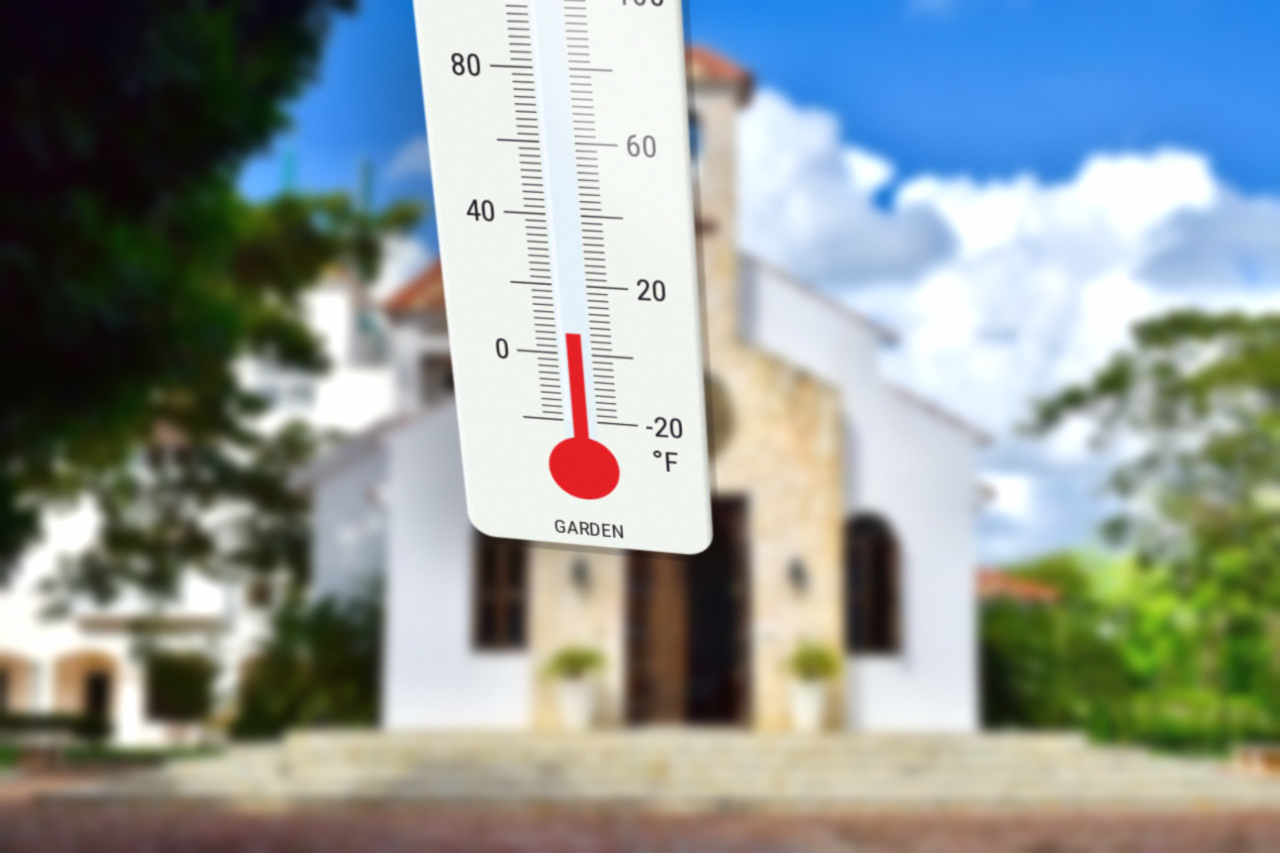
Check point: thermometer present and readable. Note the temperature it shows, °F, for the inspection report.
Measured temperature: 6 °F
